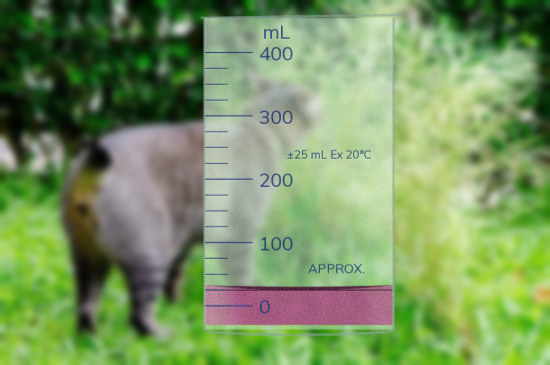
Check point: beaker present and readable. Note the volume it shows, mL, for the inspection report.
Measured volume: 25 mL
